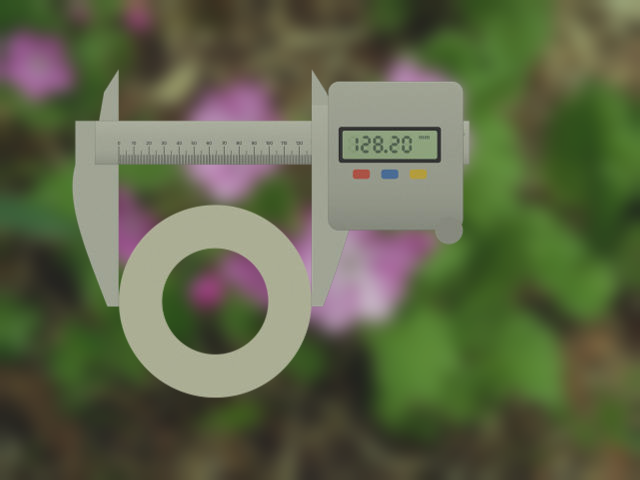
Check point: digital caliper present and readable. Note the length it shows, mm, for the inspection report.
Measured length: 128.20 mm
